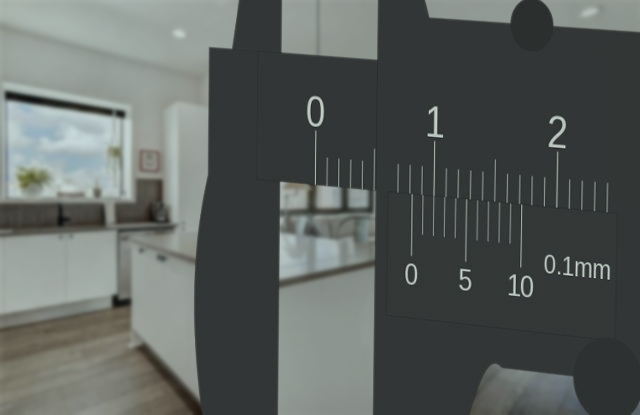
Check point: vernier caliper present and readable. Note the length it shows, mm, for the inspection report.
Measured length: 8.2 mm
